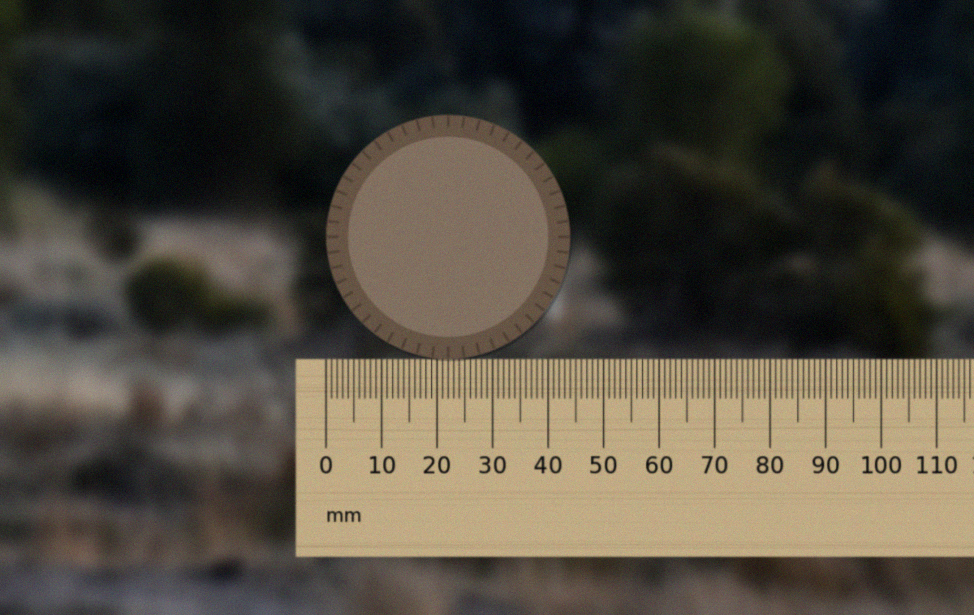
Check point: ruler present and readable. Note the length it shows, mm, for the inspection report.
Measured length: 44 mm
